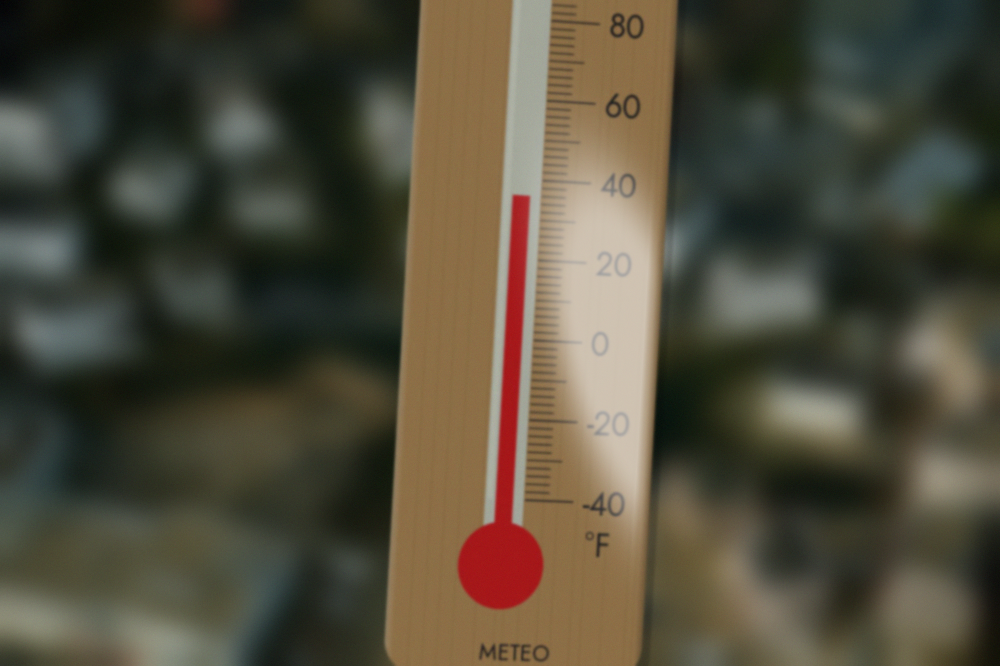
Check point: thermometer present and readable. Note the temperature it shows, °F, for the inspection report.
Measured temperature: 36 °F
